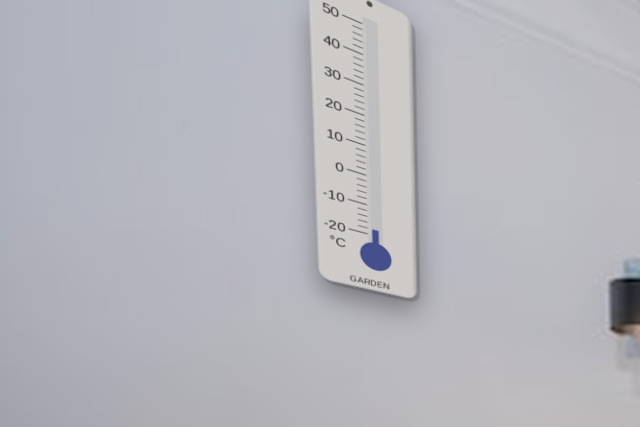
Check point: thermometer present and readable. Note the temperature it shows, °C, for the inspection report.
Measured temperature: -18 °C
